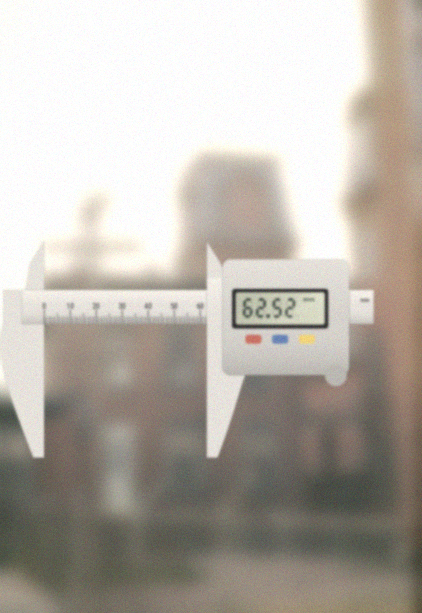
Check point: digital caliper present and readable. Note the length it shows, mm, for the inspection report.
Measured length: 62.52 mm
